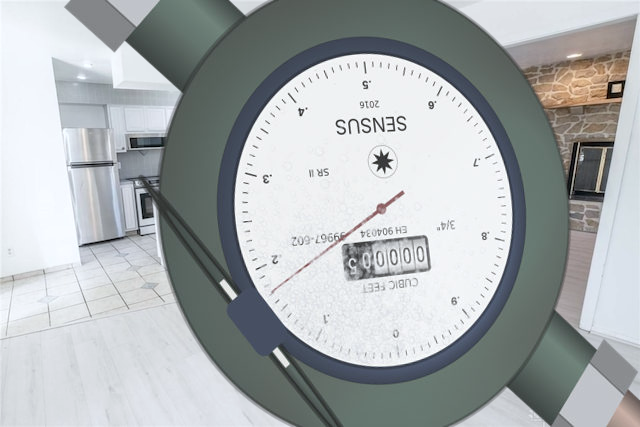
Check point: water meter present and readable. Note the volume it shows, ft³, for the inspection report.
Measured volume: 5.17 ft³
